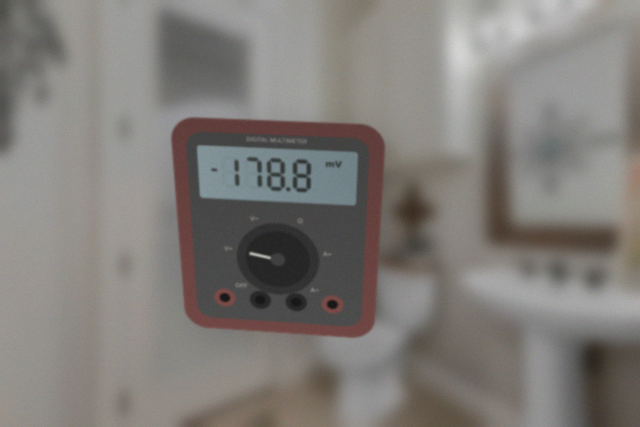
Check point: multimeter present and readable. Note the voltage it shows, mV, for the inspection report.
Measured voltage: -178.8 mV
